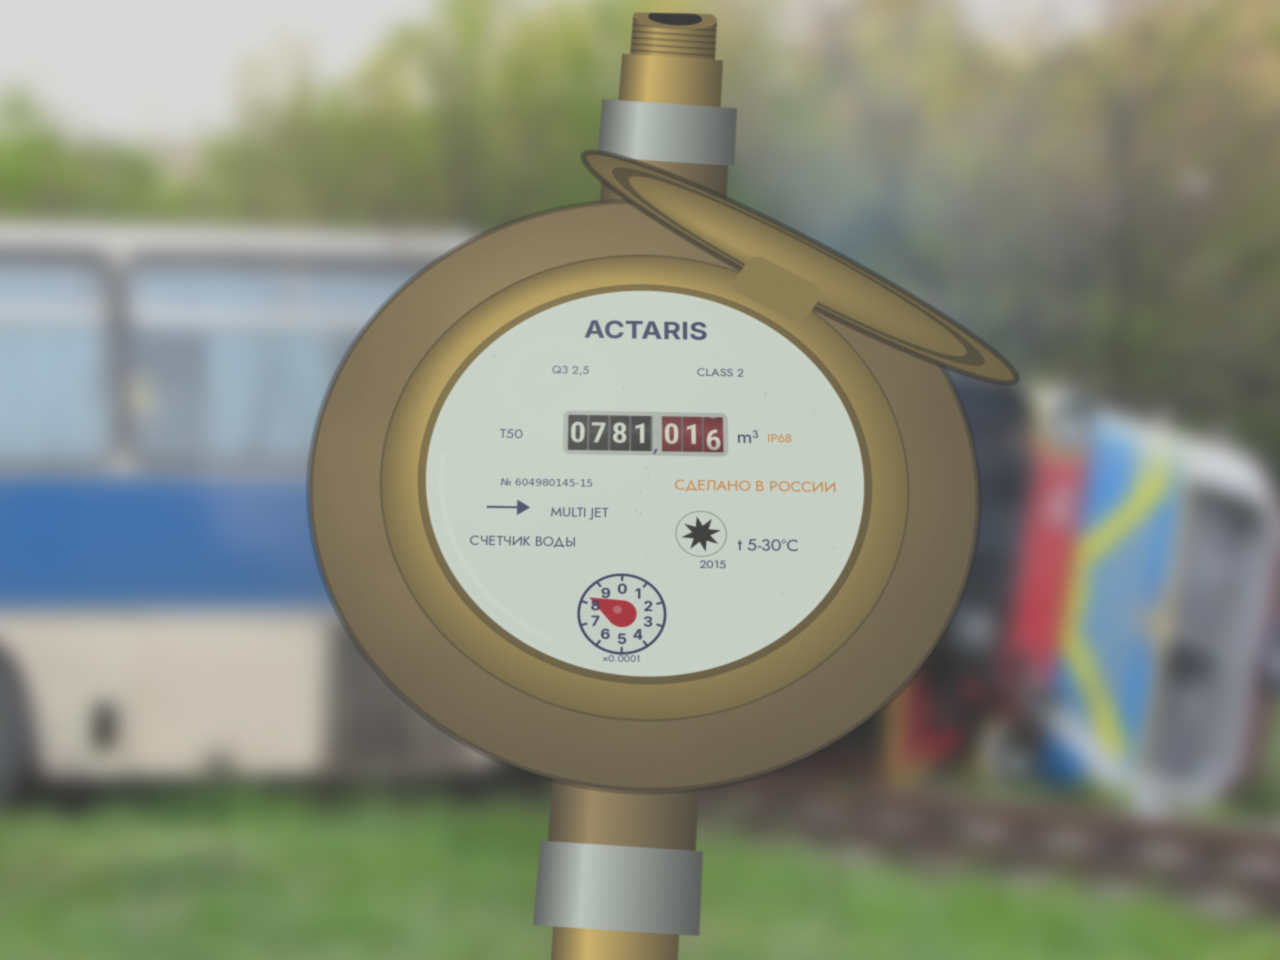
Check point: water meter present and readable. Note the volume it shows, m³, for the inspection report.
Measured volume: 781.0158 m³
